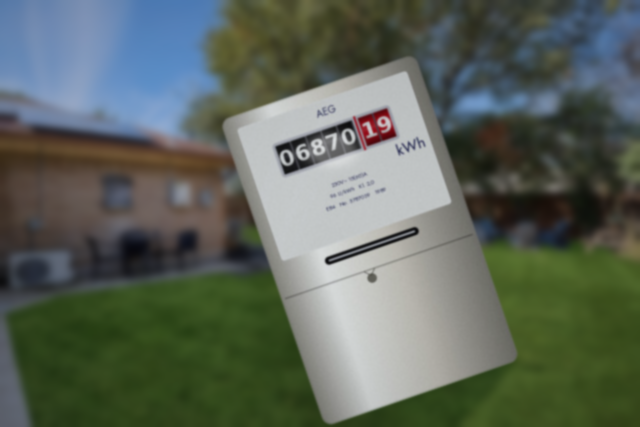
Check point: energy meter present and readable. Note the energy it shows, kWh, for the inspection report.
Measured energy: 6870.19 kWh
